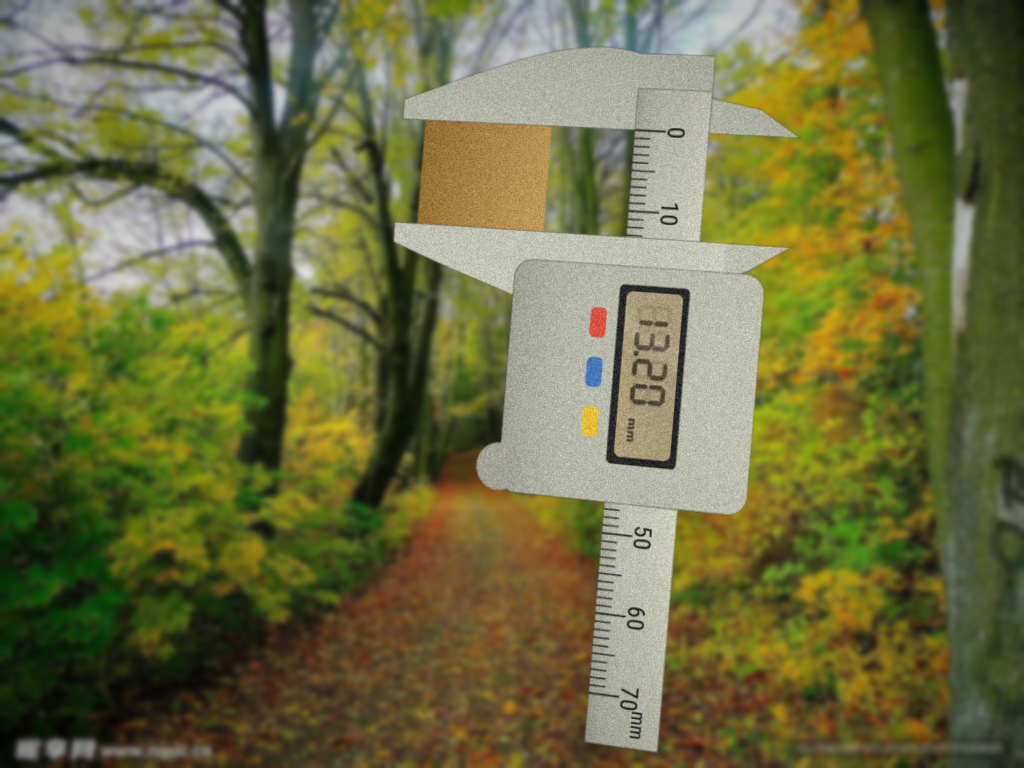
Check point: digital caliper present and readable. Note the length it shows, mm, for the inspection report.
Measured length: 13.20 mm
